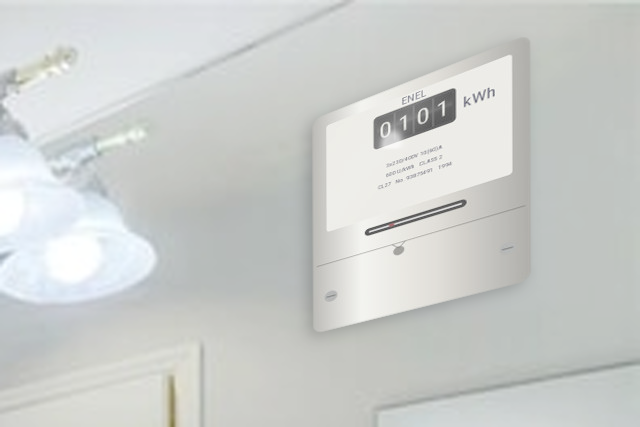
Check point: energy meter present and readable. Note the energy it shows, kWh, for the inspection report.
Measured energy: 101 kWh
